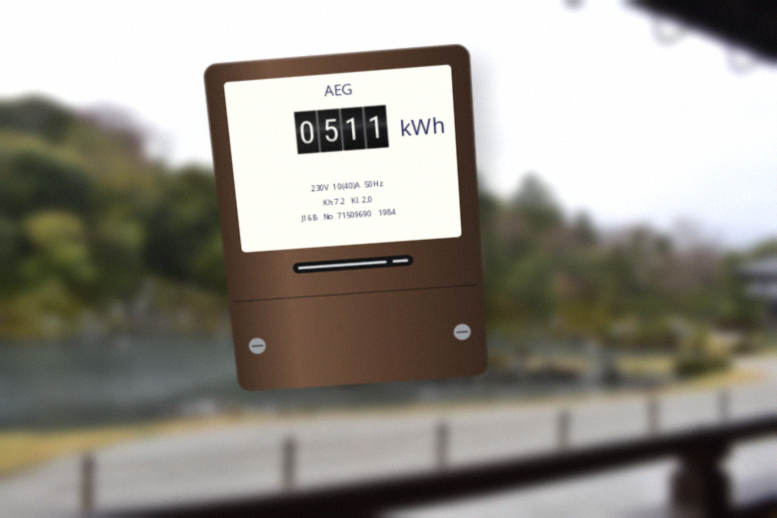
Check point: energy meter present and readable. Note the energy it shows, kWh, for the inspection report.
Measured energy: 511 kWh
